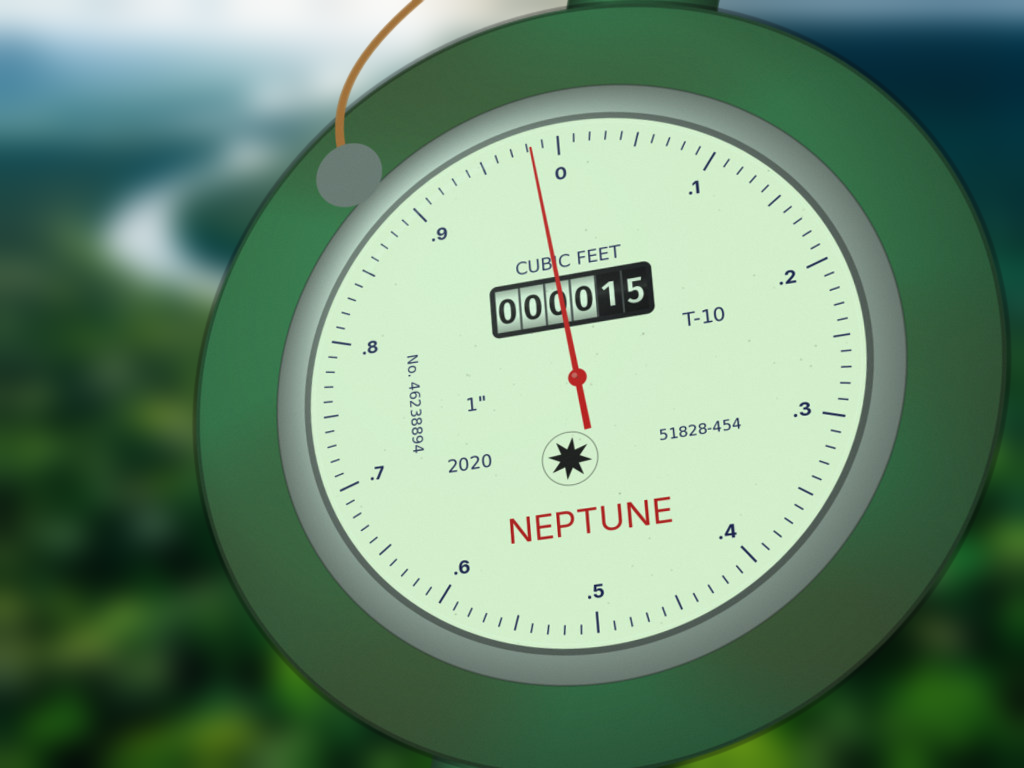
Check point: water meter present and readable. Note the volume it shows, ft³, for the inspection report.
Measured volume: 14.98 ft³
